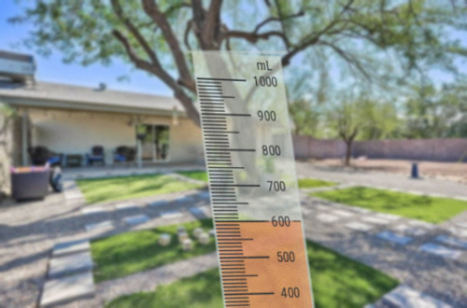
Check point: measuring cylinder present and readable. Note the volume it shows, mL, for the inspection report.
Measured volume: 600 mL
